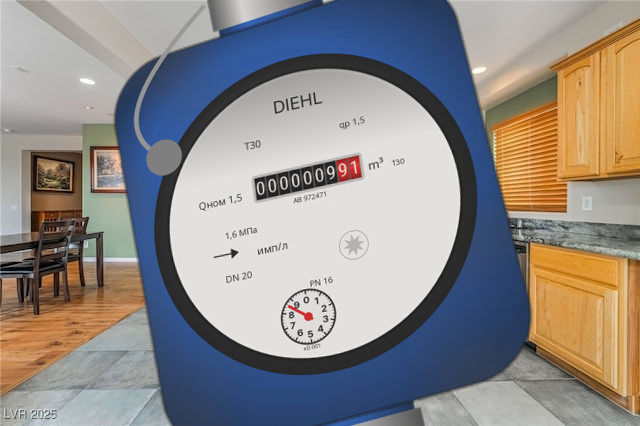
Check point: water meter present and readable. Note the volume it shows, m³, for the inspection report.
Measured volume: 9.918 m³
